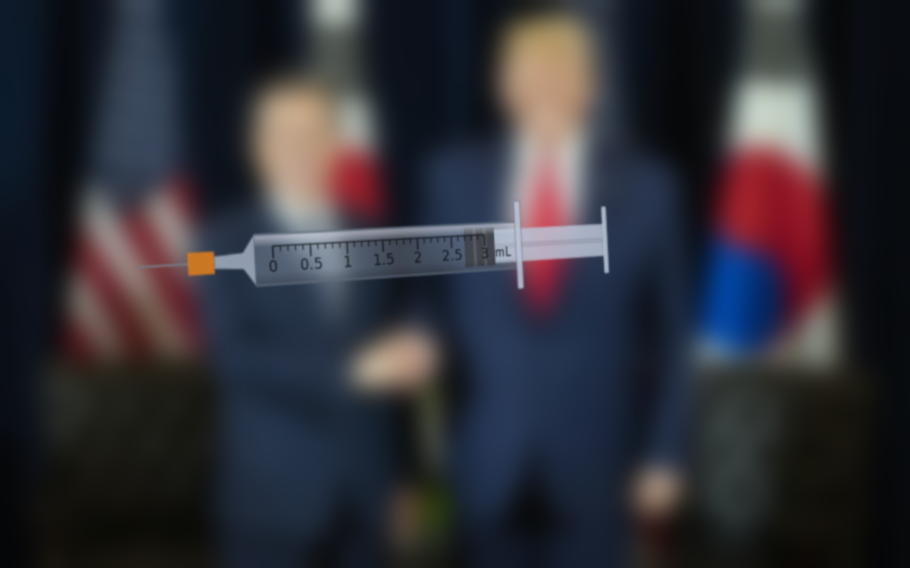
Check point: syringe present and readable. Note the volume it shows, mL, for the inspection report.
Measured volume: 2.7 mL
